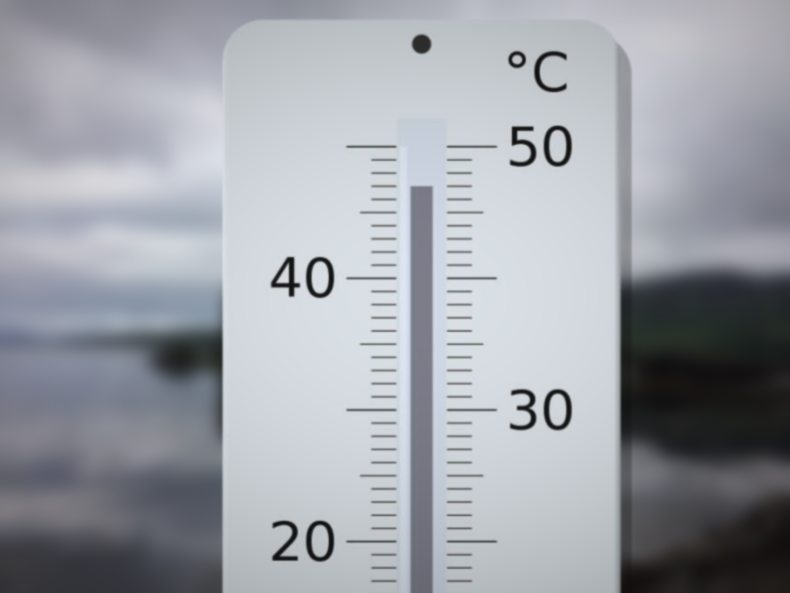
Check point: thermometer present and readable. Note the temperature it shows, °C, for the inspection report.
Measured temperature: 47 °C
